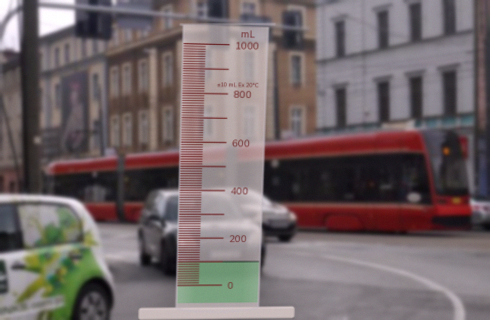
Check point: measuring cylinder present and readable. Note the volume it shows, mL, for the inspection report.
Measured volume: 100 mL
